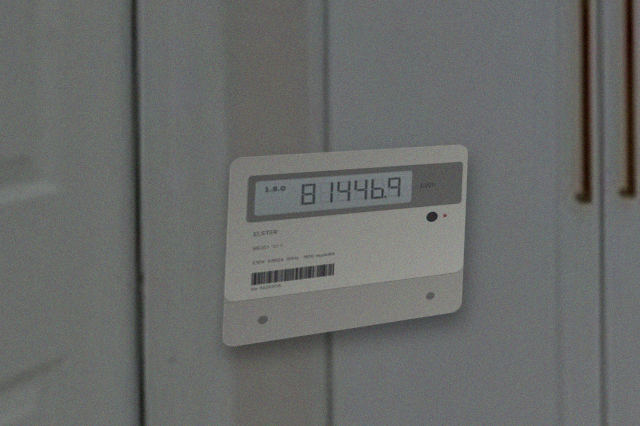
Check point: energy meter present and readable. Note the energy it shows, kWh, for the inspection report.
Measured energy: 81446.9 kWh
